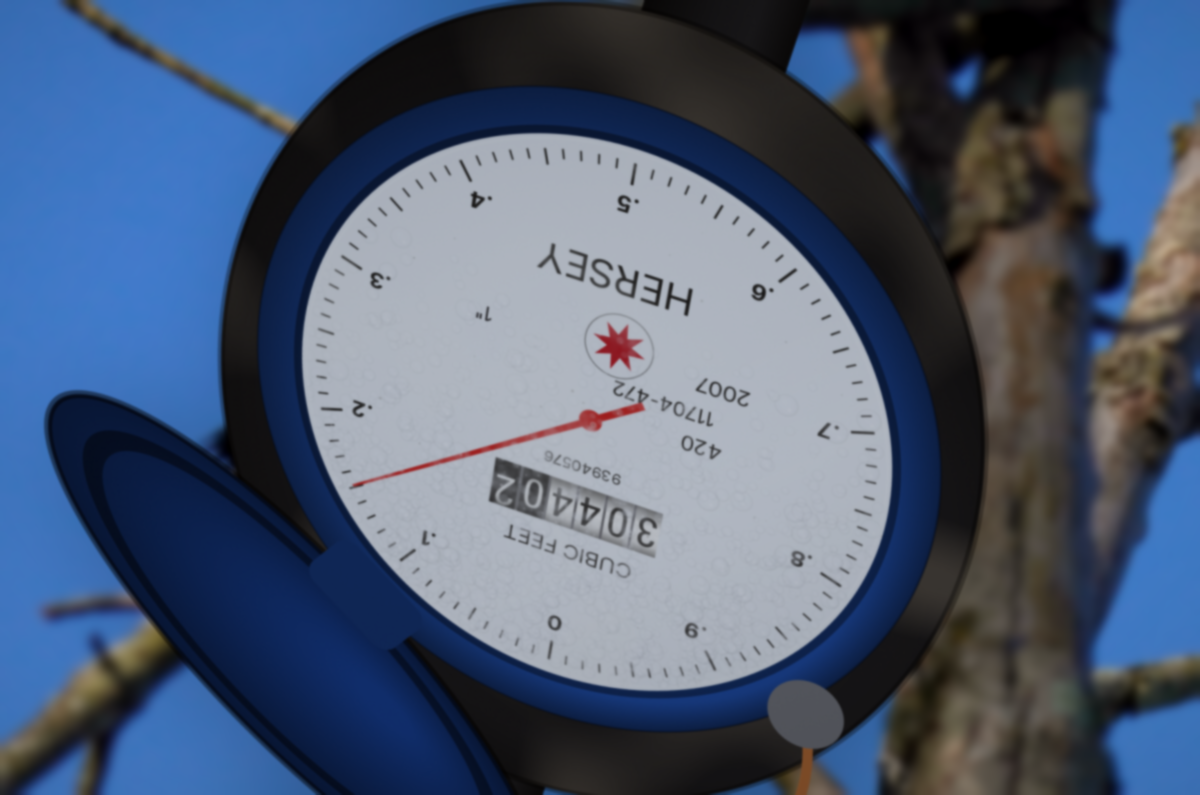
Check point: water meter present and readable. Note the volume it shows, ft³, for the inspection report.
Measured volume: 304402.15 ft³
